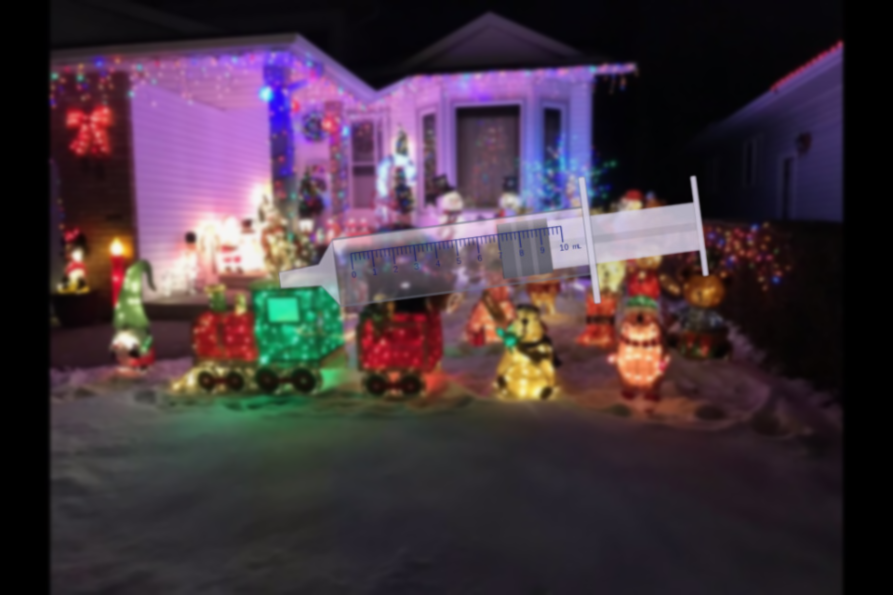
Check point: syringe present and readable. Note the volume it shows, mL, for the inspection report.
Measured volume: 7 mL
